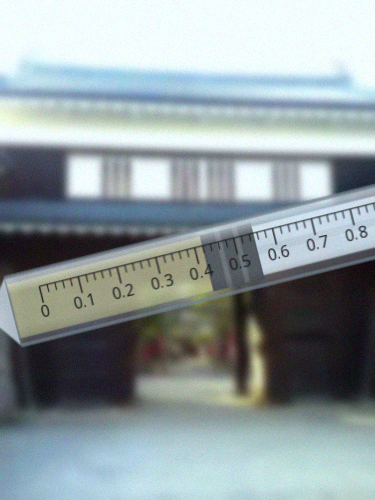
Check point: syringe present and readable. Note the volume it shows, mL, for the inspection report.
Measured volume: 0.42 mL
